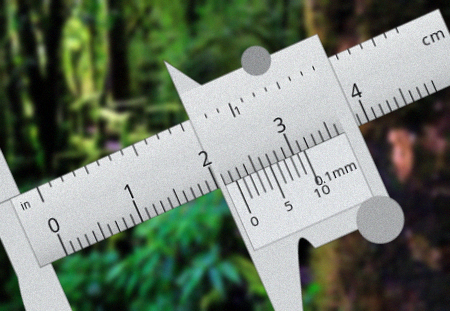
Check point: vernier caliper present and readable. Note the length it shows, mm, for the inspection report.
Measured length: 22.4 mm
